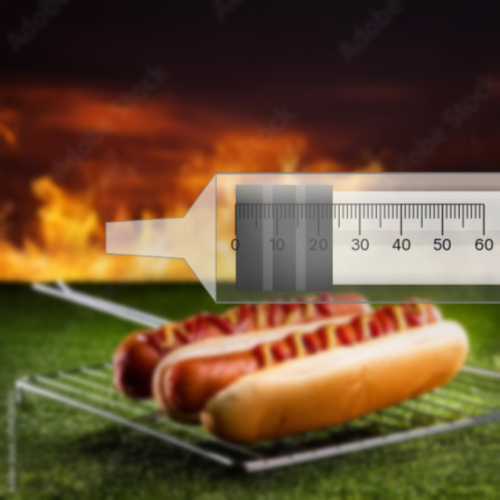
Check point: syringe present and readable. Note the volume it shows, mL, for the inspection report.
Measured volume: 0 mL
